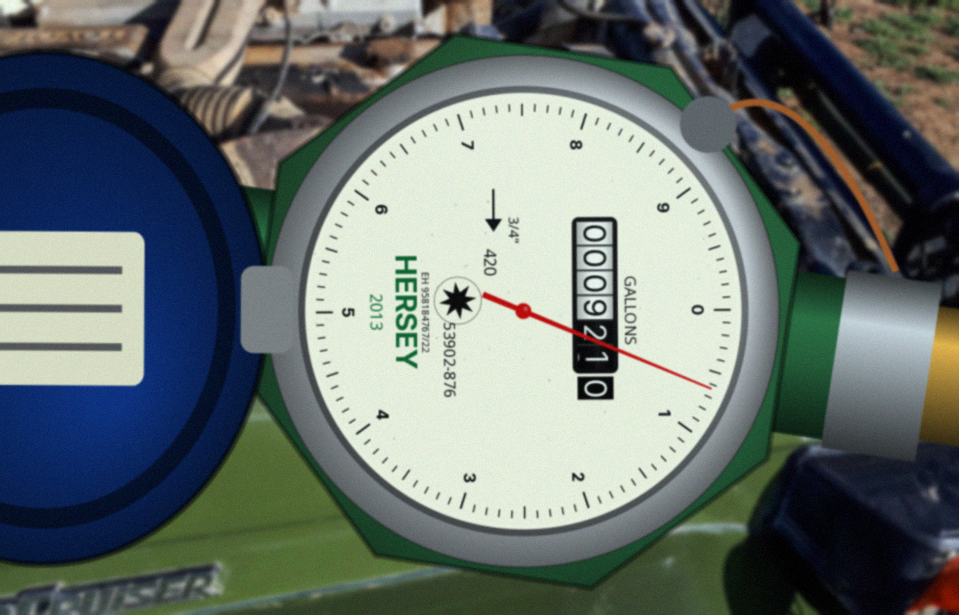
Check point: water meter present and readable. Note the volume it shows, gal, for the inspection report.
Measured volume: 9210.6 gal
